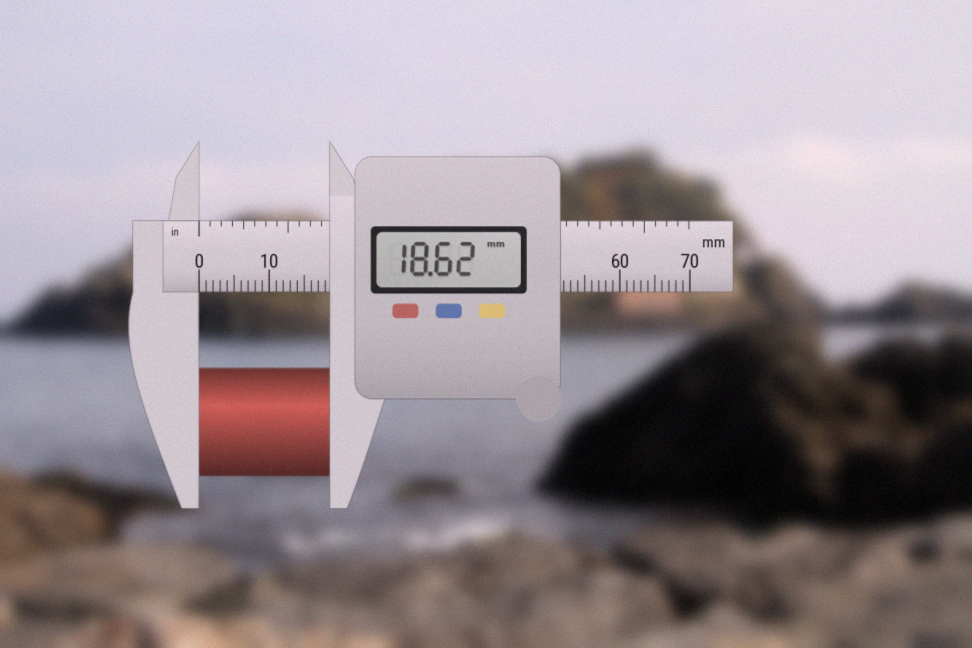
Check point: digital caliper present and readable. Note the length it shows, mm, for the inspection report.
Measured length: 18.62 mm
